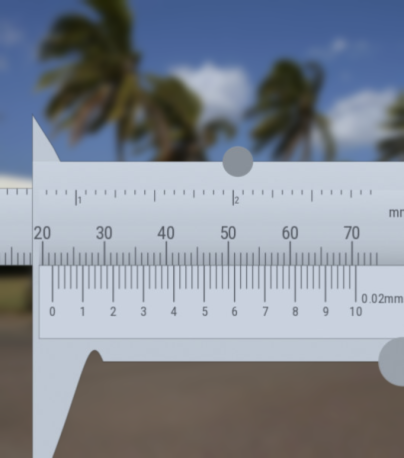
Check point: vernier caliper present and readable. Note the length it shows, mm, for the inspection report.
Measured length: 21.6 mm
